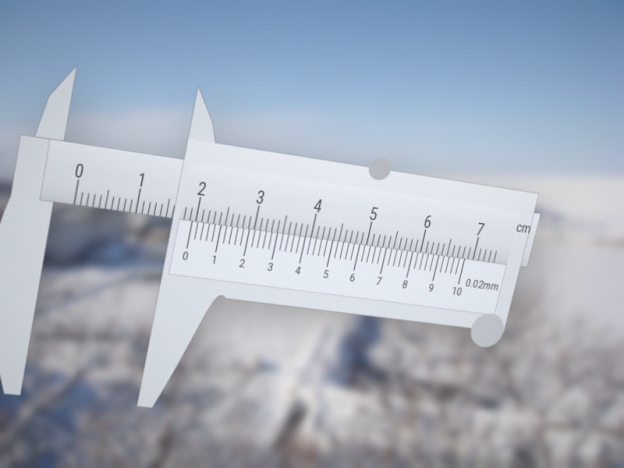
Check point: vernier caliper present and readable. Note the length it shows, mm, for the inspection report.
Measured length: 19.4 mm
